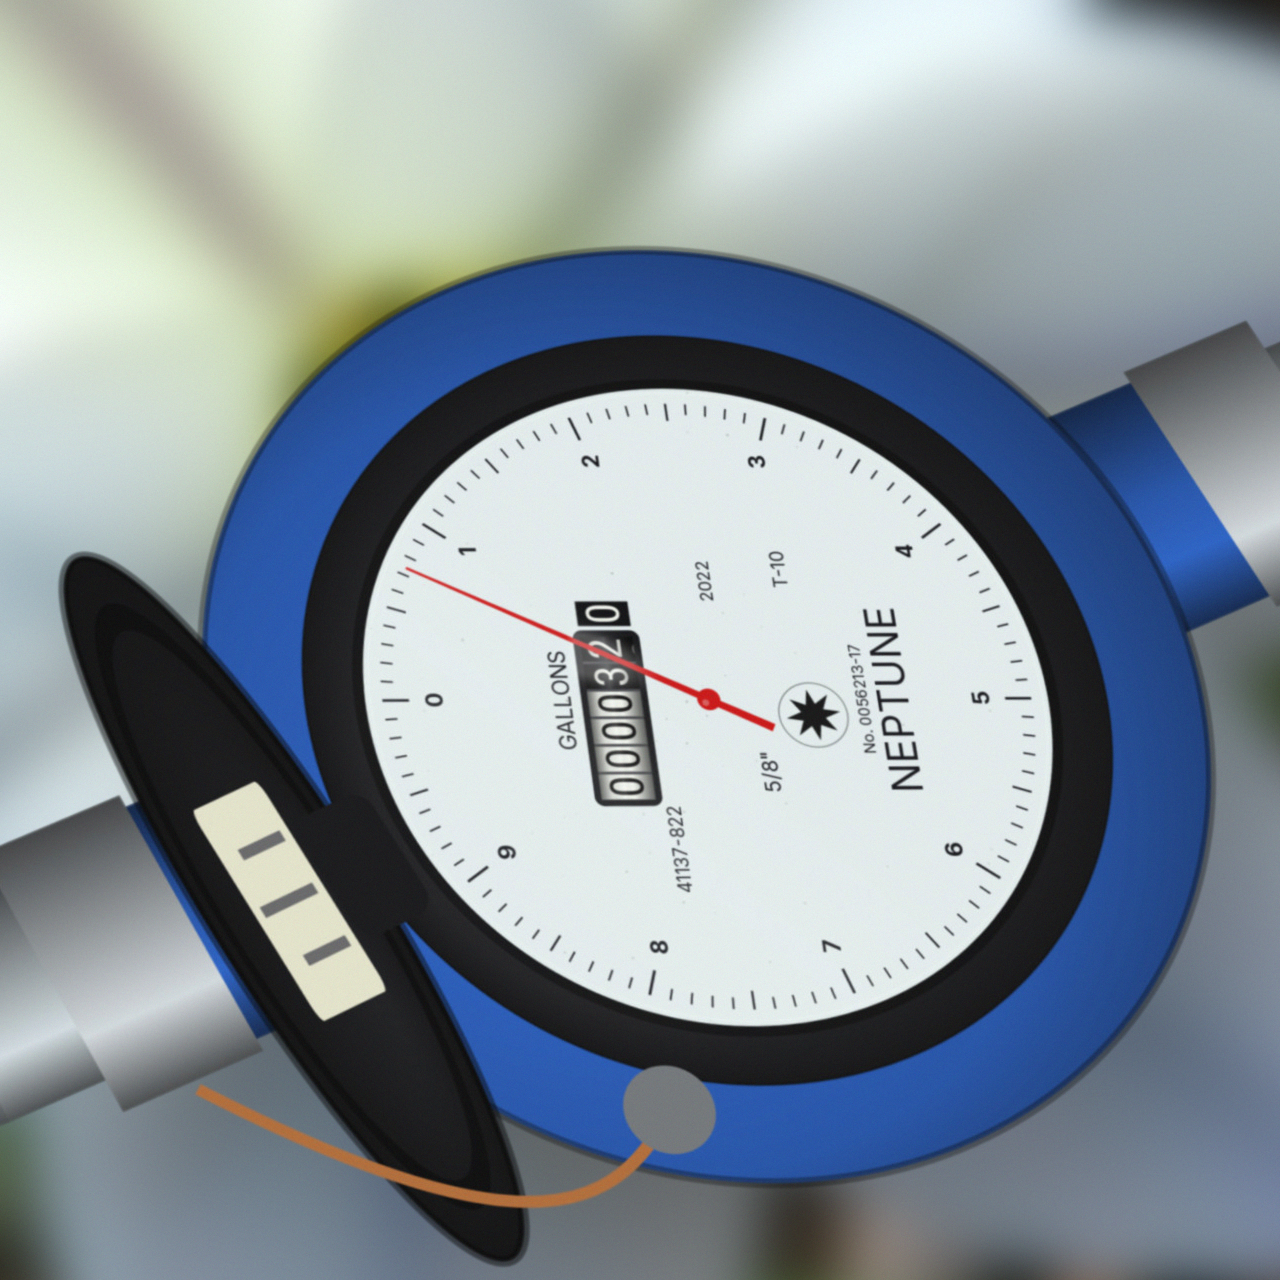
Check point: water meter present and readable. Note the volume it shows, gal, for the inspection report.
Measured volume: 320.7 gal
